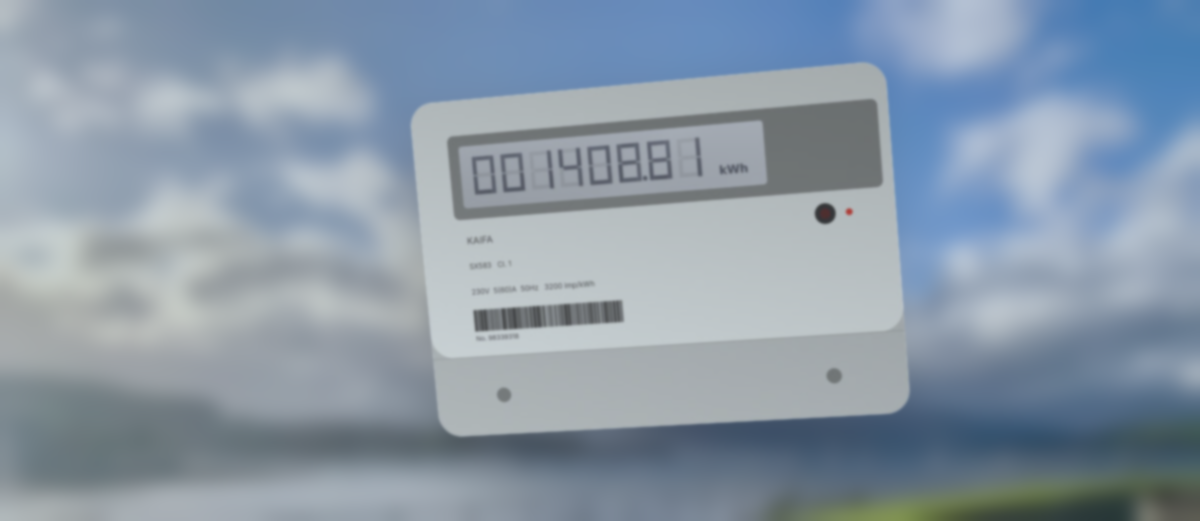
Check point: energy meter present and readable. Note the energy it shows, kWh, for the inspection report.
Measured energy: 1408.81 kWh
